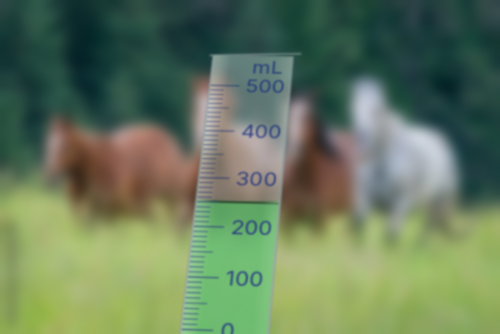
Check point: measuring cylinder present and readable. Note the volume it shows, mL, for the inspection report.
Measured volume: 250 mL
